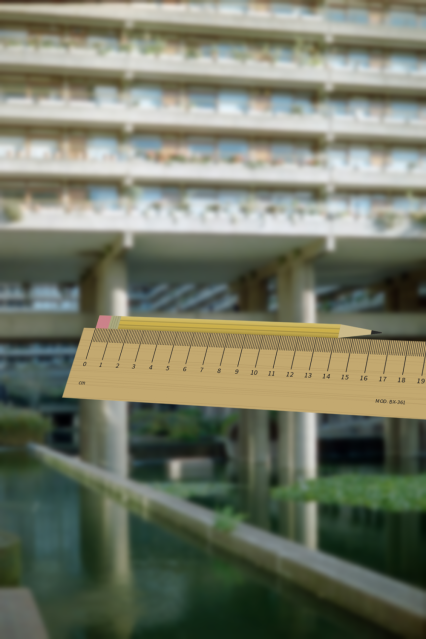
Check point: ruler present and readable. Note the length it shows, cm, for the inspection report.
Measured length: 16.5 cm
